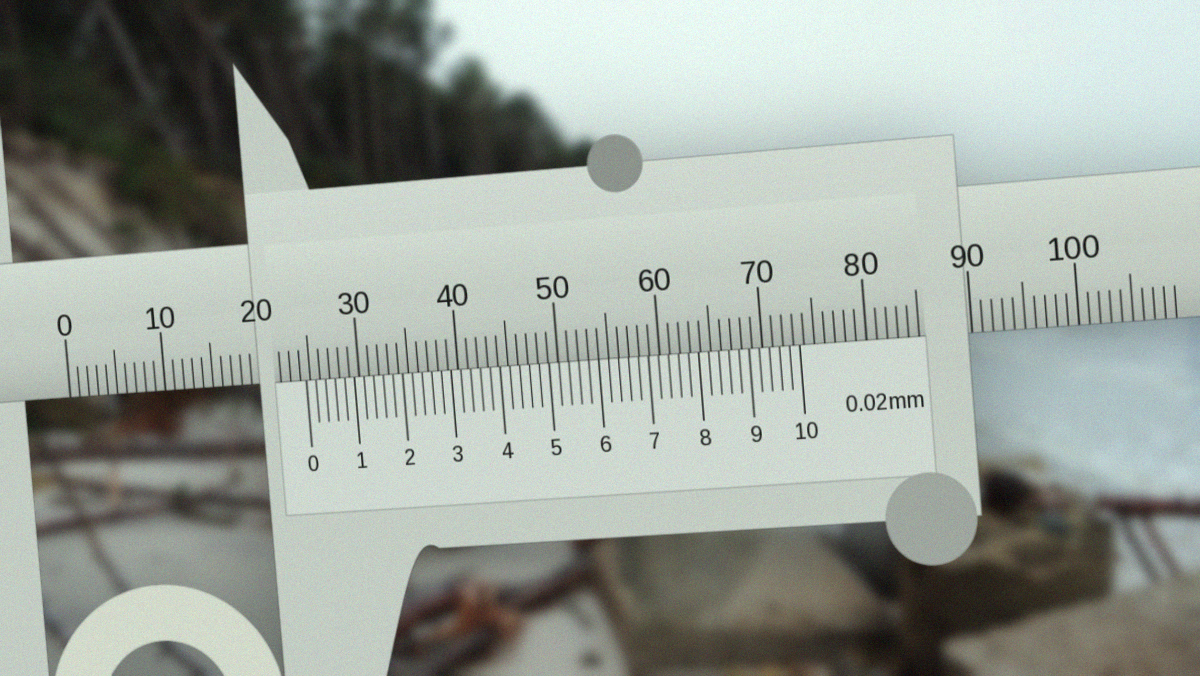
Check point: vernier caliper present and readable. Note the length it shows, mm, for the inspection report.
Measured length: 24.6 mm
